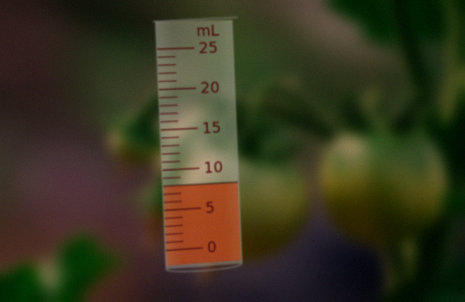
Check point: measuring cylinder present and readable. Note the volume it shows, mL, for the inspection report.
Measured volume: 8 mL
